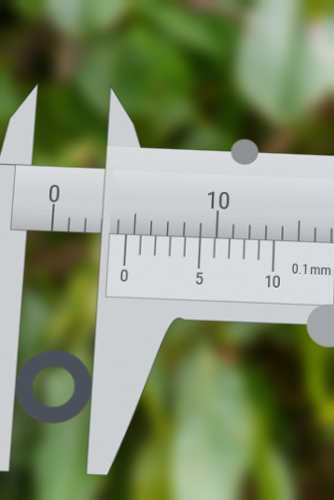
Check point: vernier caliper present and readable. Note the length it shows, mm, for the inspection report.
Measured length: 4.5 mm
